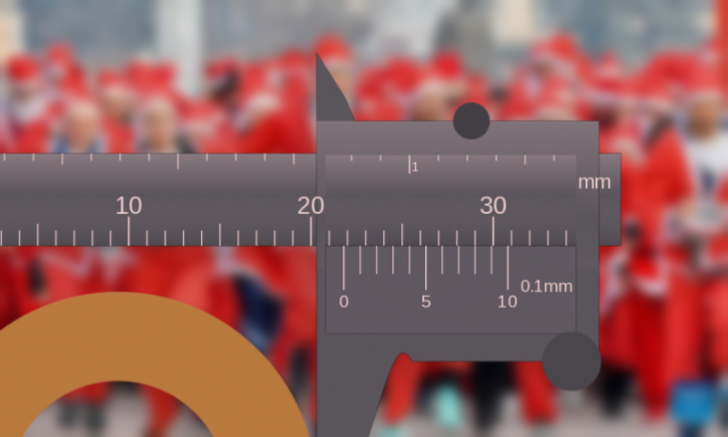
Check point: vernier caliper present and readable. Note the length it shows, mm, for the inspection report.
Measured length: 21.8 mm
